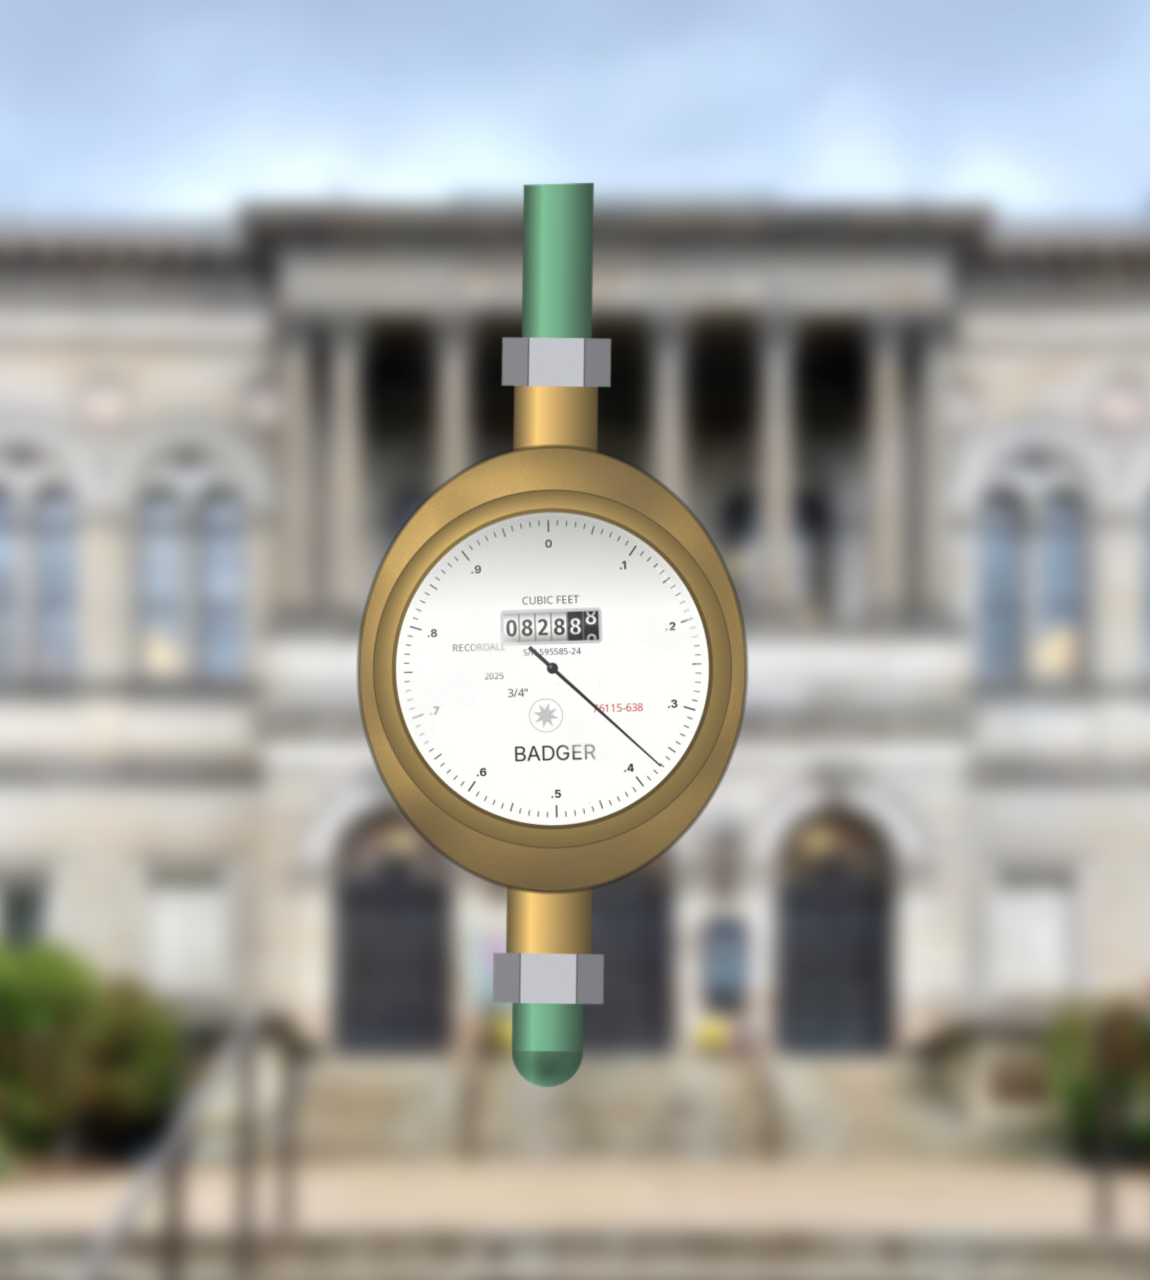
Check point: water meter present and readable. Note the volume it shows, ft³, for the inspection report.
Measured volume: 82888.37 ft³
